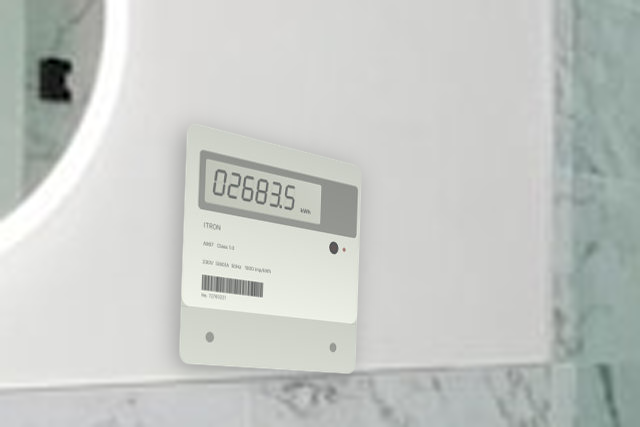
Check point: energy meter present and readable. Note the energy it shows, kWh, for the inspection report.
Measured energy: 2683.5 kWh
